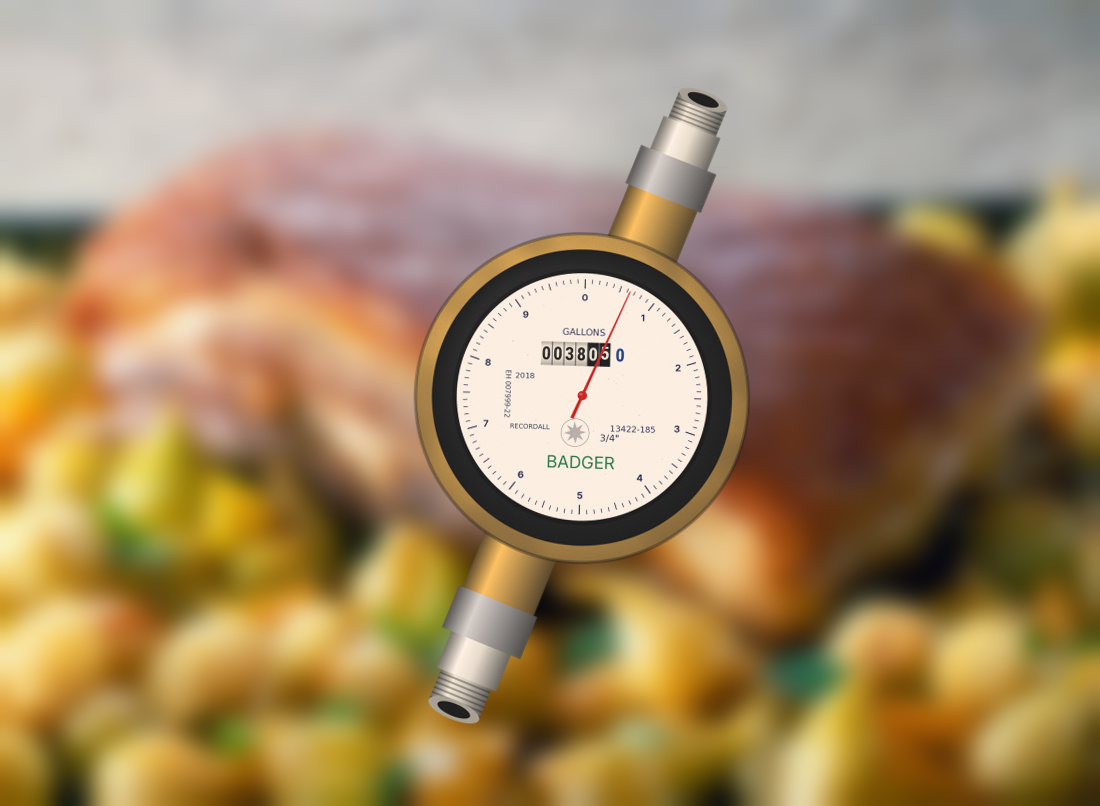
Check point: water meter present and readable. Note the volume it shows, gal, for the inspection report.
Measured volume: 38050.6 gal
